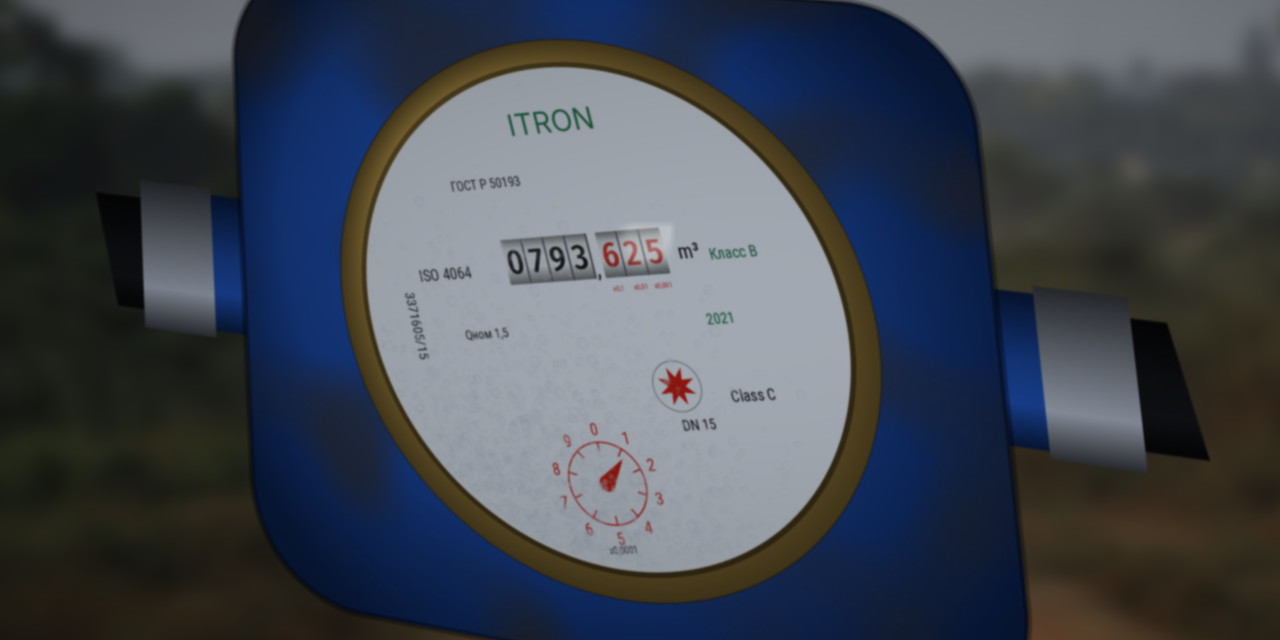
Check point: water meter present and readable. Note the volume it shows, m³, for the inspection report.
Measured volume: 793.6251 m³
